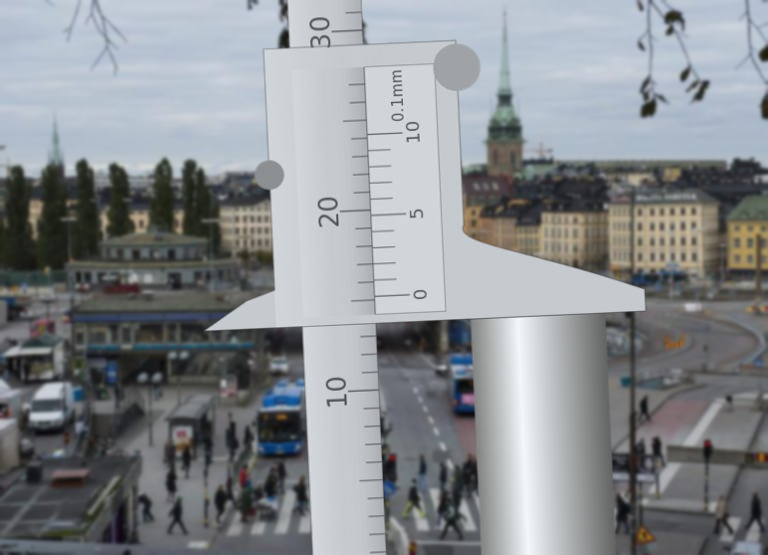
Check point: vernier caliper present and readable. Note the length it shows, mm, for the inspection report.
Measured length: 15.2 mm
